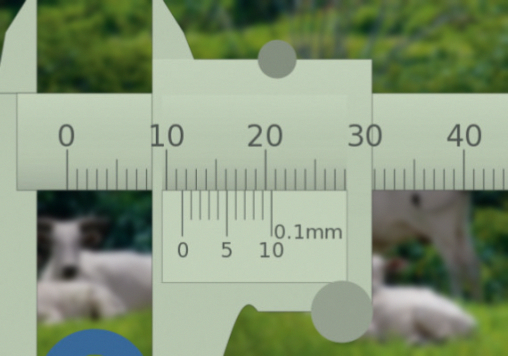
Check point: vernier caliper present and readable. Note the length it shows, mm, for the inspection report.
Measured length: 11.6 mm
